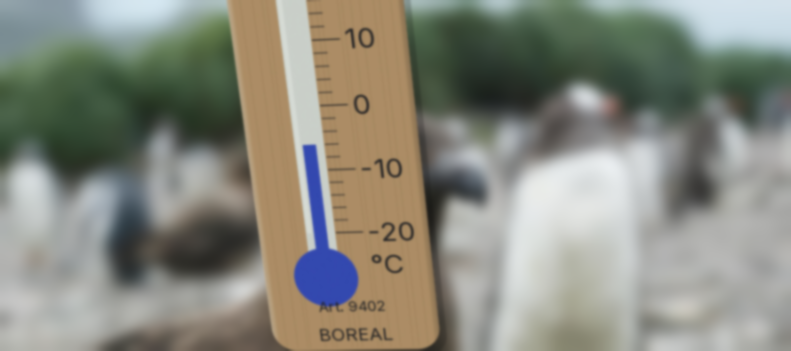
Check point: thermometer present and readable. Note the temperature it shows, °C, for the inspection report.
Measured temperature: -6 °C
